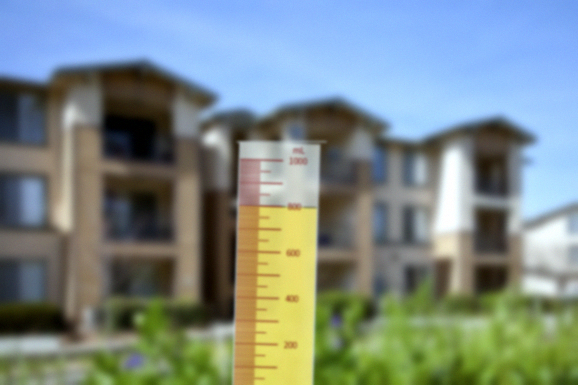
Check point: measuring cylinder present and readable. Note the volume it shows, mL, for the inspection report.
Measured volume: 800 mL
